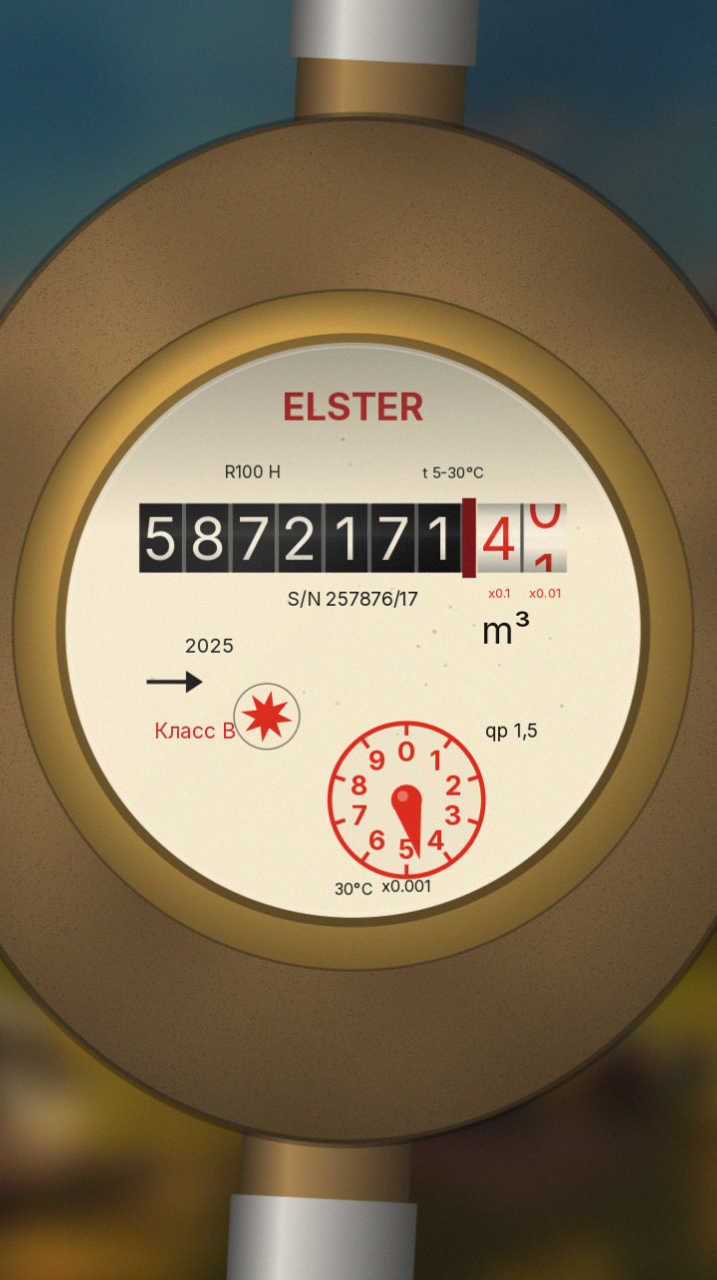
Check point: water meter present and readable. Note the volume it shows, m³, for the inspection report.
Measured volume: 5872171.404 m³
